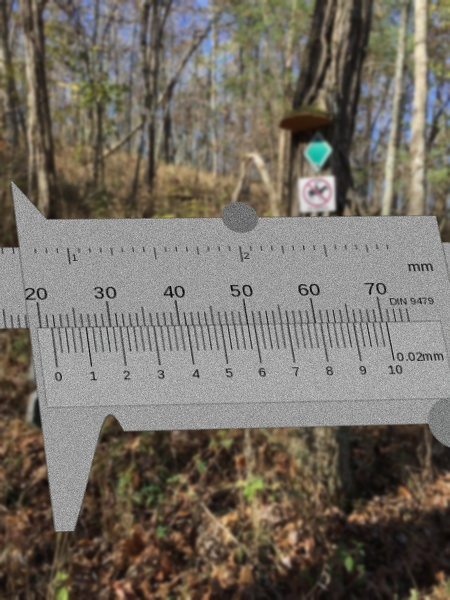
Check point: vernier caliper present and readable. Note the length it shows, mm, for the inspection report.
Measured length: 21.6 mm
